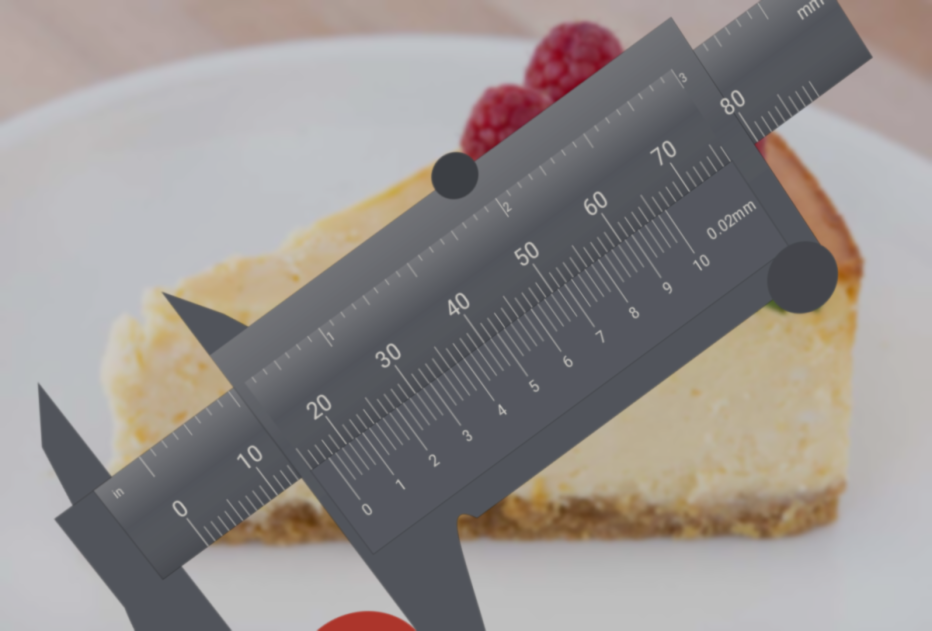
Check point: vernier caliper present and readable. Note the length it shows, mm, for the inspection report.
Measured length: 17.4 mm
